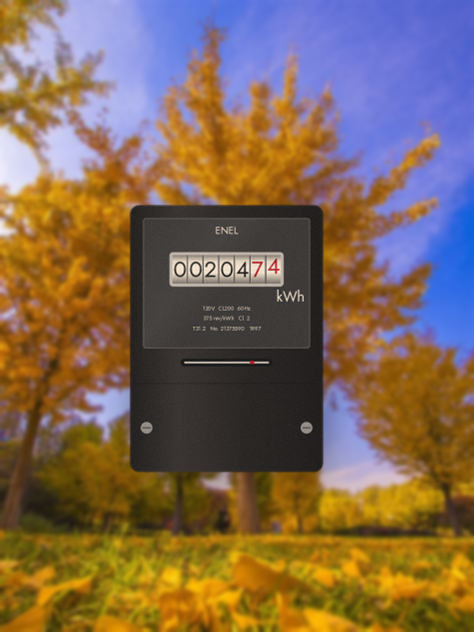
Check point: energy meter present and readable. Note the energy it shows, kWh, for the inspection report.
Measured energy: 204.74 kWh
